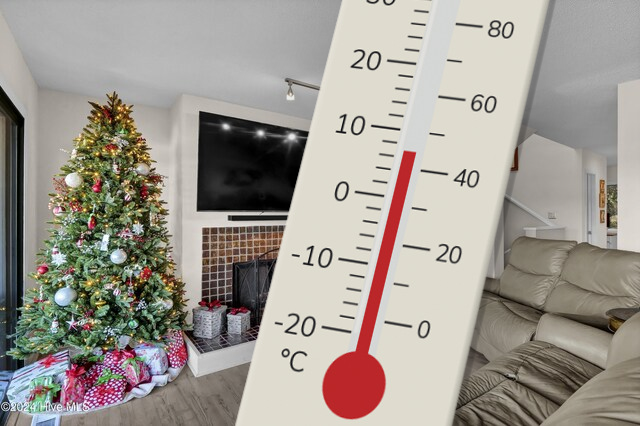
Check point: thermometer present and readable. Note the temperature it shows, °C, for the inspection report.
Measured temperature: 7 °C
